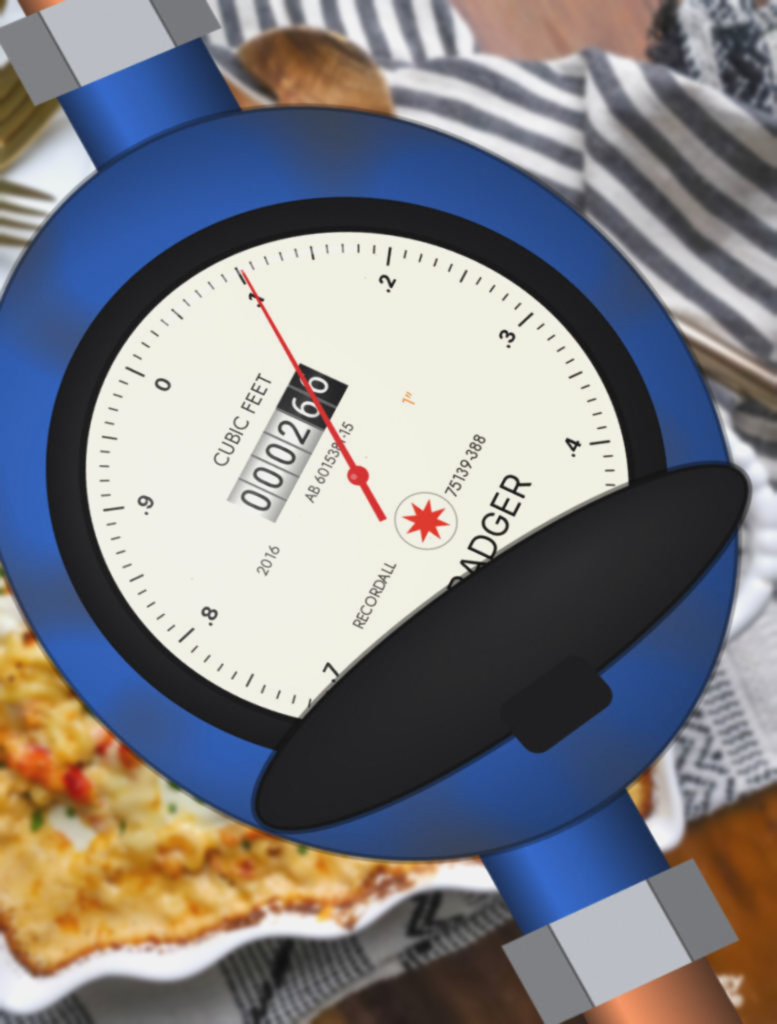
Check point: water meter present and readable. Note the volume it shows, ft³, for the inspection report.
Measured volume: 266.10 ft³
